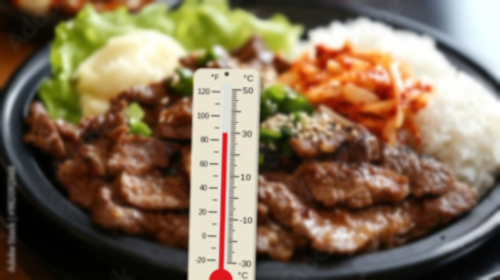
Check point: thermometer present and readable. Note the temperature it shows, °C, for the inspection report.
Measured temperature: 30 °C
